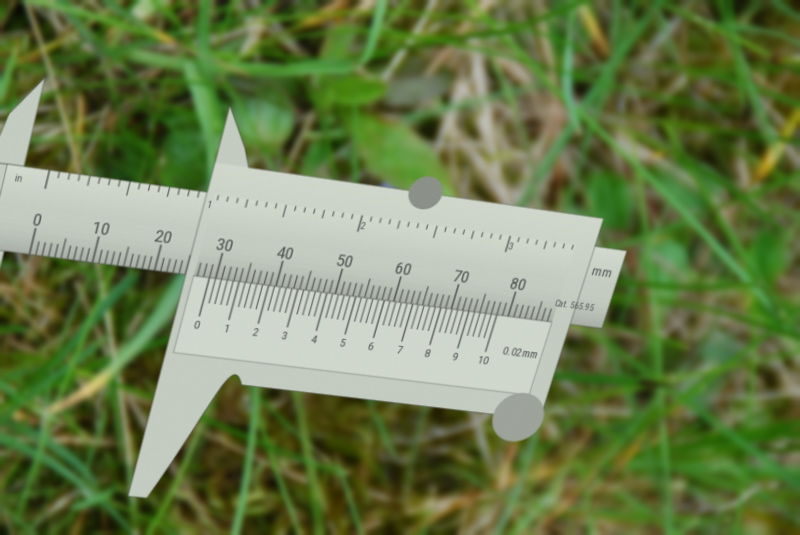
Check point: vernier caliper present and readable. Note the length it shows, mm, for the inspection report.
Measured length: 29.0 mm
